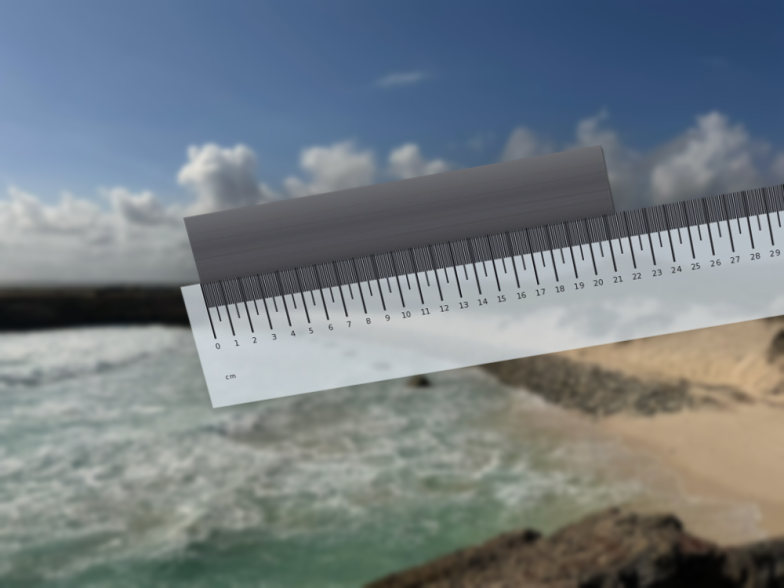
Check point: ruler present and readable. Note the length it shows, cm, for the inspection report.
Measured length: 21.5 cm
